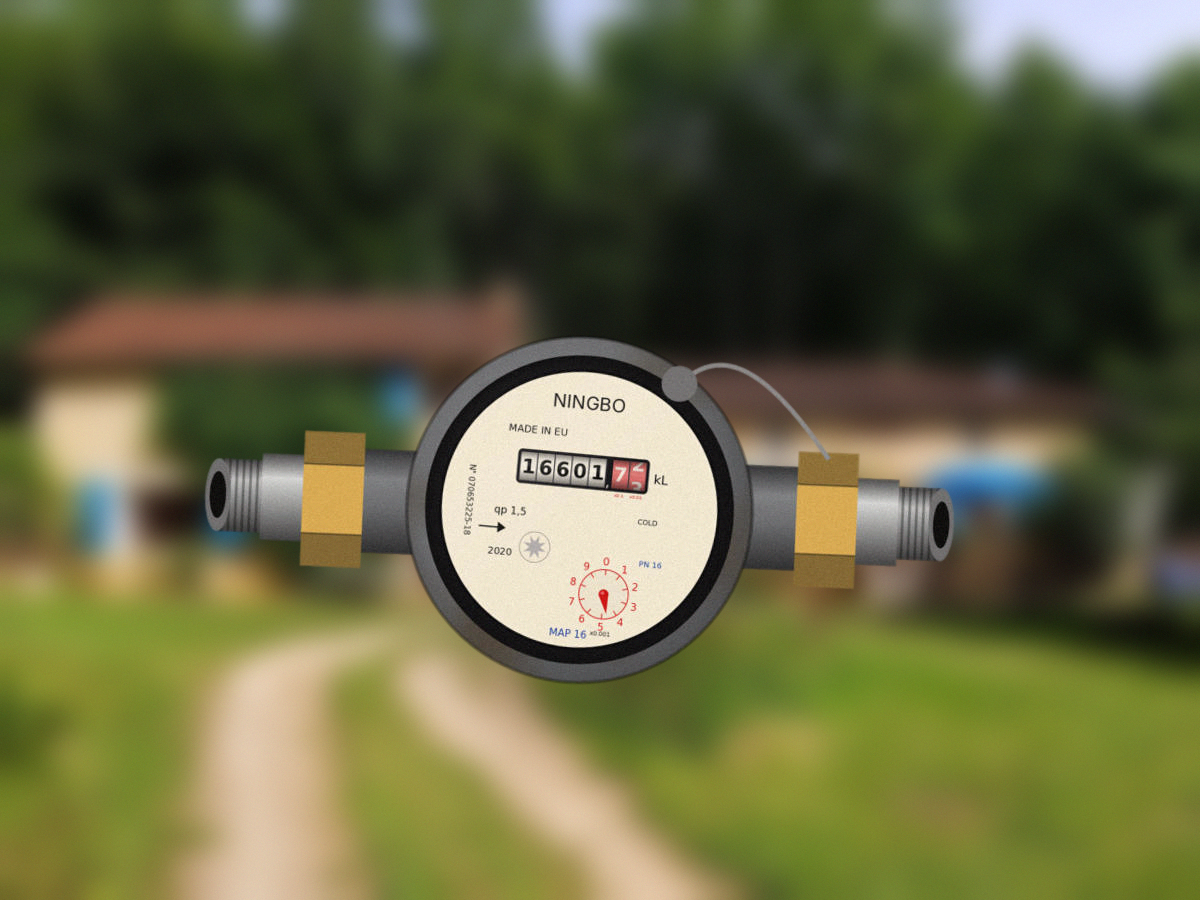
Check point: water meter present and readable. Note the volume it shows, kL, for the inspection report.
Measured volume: 16601.724 kL
